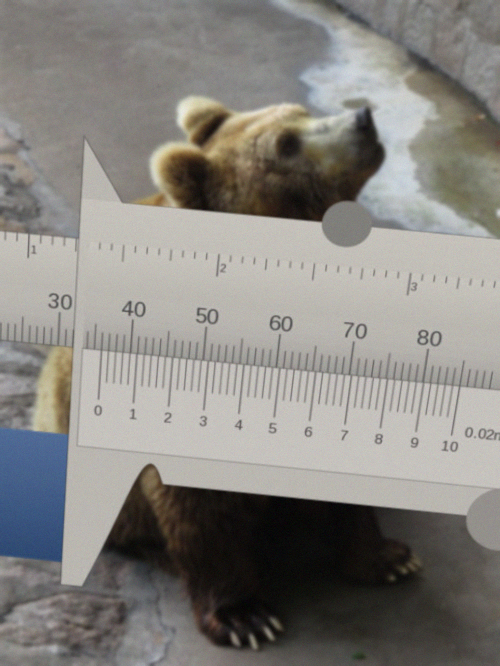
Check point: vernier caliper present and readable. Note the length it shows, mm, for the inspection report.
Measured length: 36.0 mm
